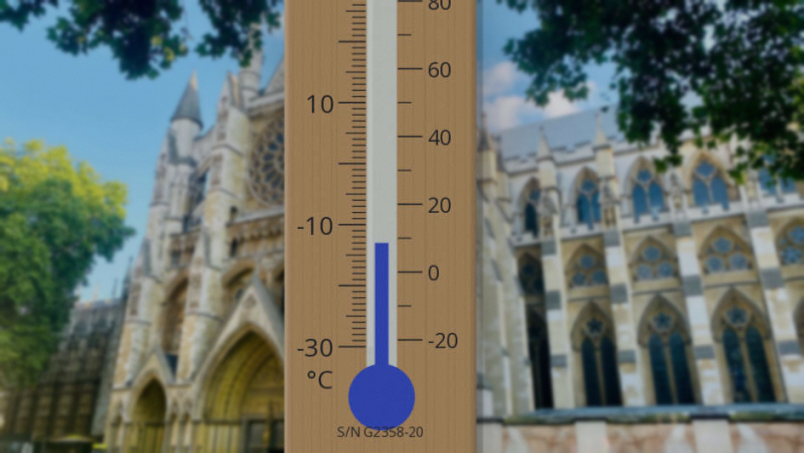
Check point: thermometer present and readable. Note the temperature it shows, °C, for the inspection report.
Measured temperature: -13 °C
